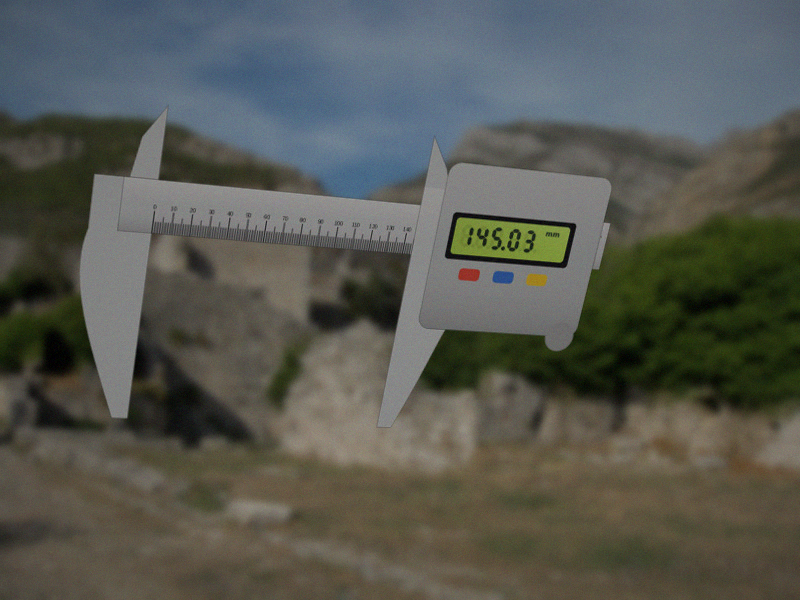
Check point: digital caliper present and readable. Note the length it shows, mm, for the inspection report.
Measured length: 145.03 mm
